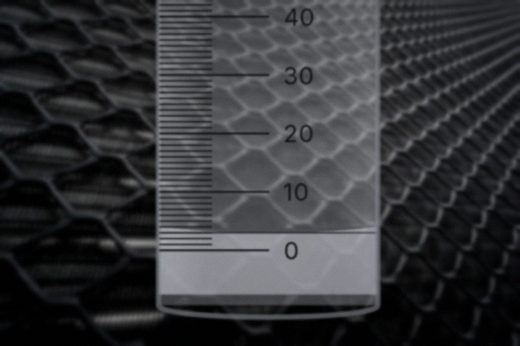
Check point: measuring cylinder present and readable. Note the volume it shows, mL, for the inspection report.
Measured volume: 3 mL
